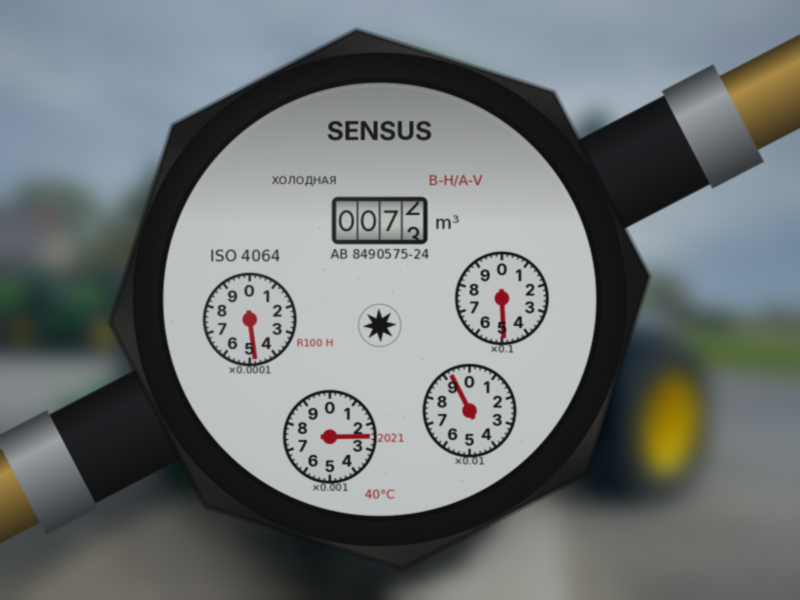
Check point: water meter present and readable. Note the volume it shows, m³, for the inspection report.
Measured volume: 72.4924 m³
